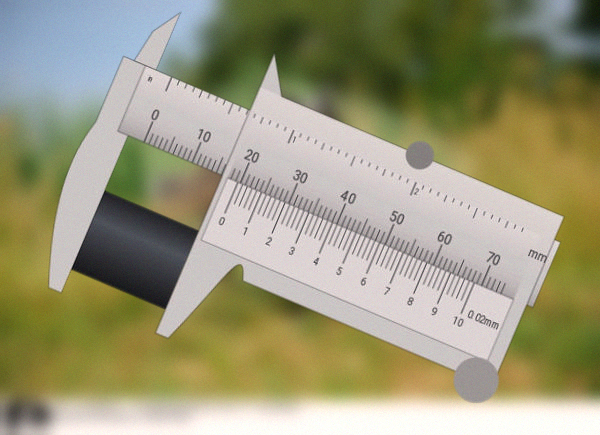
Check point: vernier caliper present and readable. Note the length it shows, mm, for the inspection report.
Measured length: 19.5 mm
